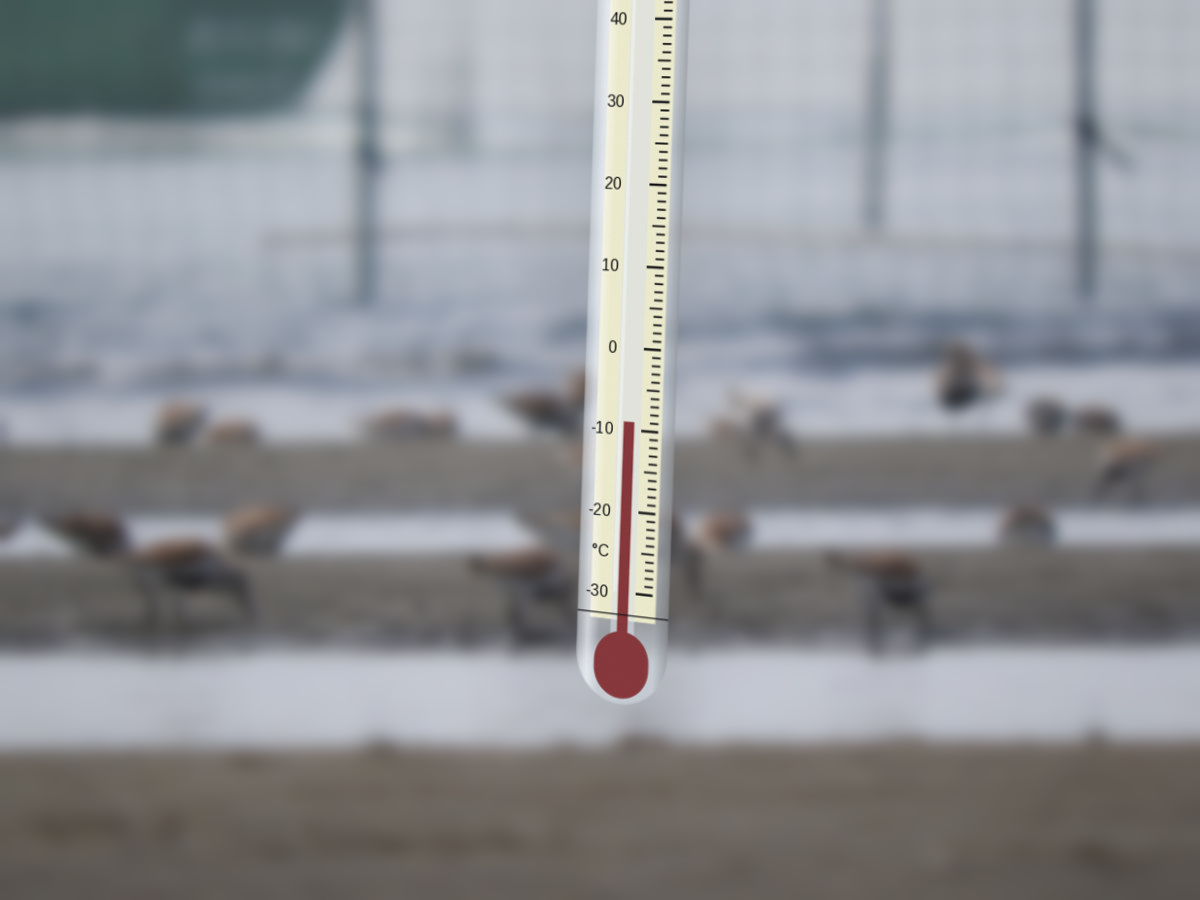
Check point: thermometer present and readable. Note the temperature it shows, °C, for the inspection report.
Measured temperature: -9 °C
